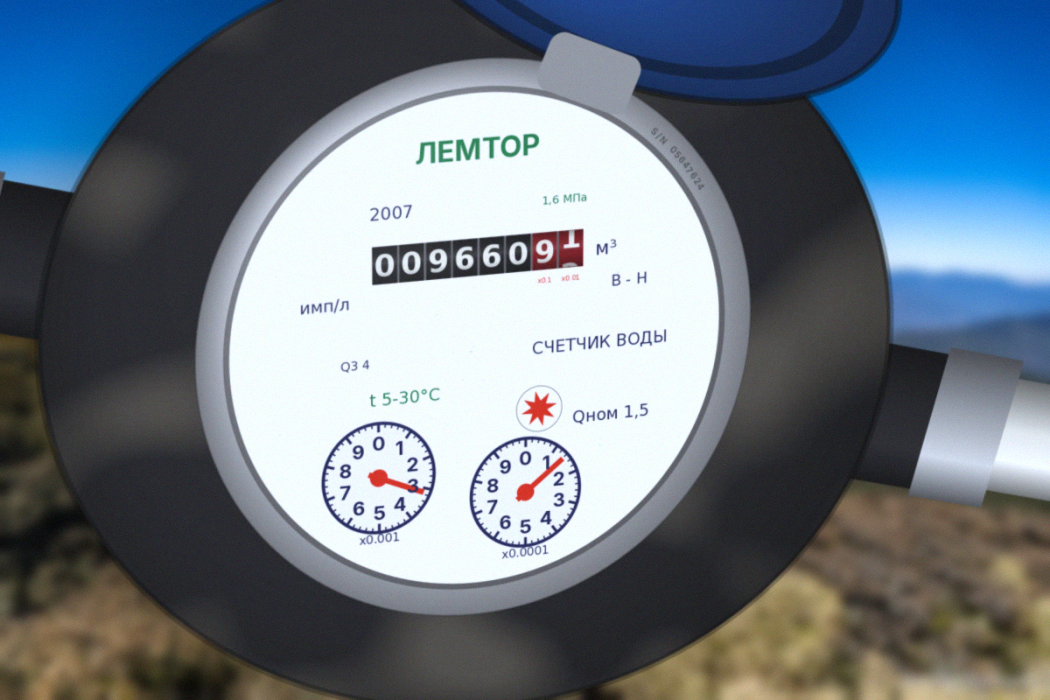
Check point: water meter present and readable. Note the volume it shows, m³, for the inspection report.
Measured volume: 9660.9131 m³
